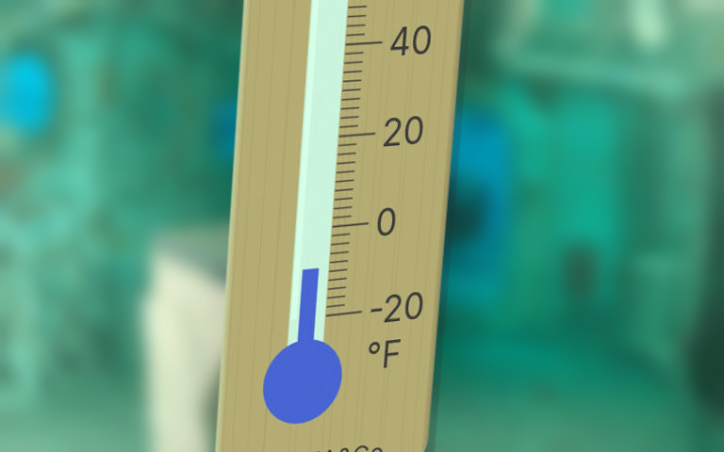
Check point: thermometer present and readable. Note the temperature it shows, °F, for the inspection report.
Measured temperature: -9 °F
